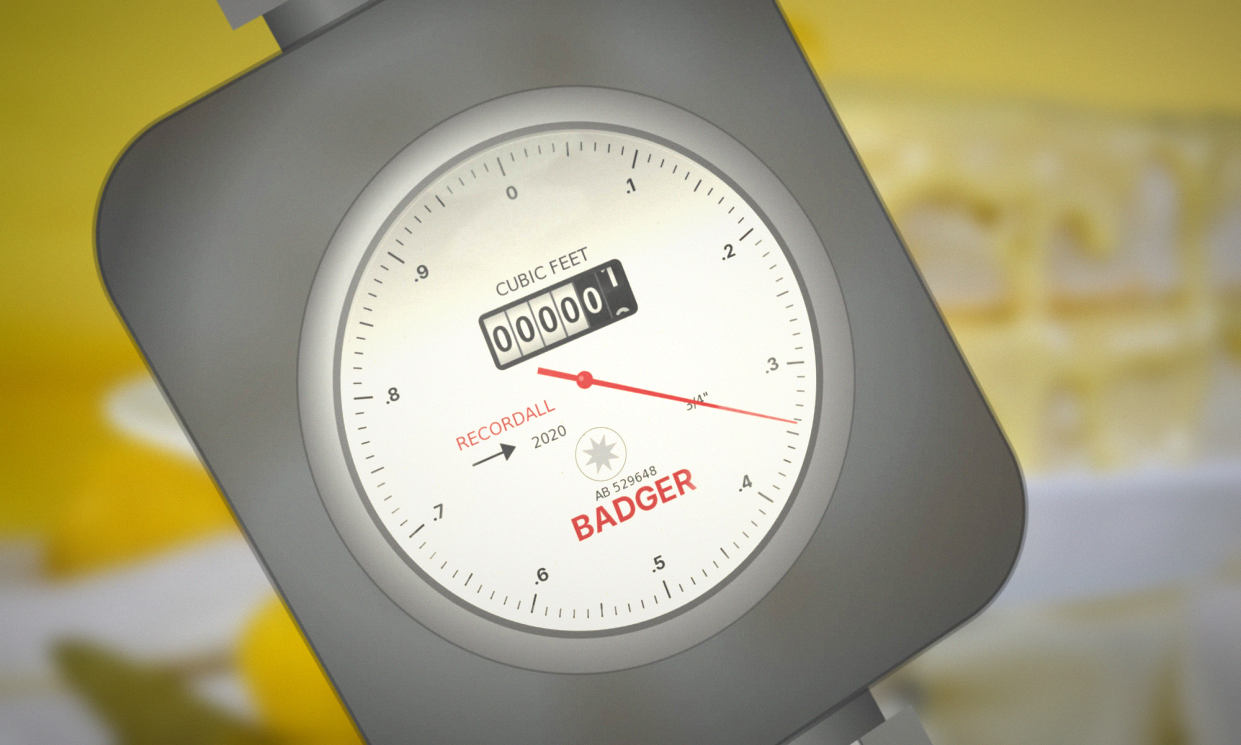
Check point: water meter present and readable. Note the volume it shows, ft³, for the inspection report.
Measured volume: 1.34 ft³
